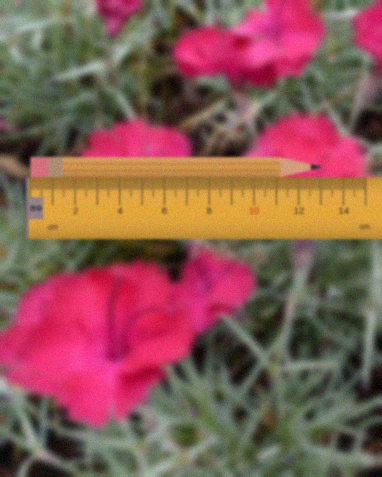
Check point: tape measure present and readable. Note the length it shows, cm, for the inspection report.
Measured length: 13 cm
